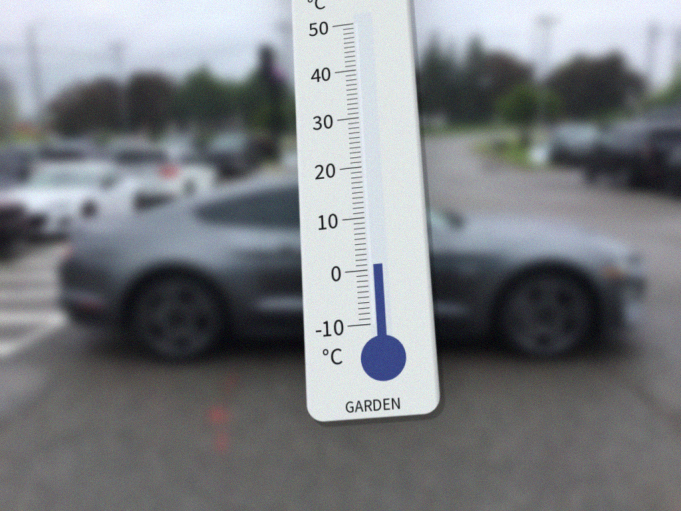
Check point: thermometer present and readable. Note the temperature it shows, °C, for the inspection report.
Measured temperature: 1 °C
